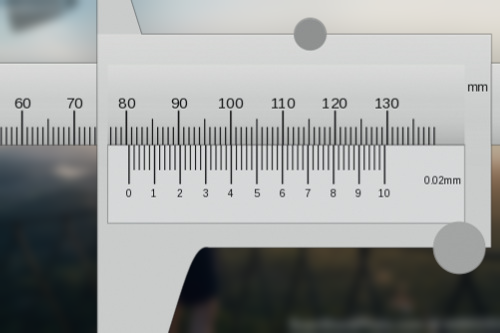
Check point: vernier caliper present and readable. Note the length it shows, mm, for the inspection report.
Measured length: 80.5 mm
